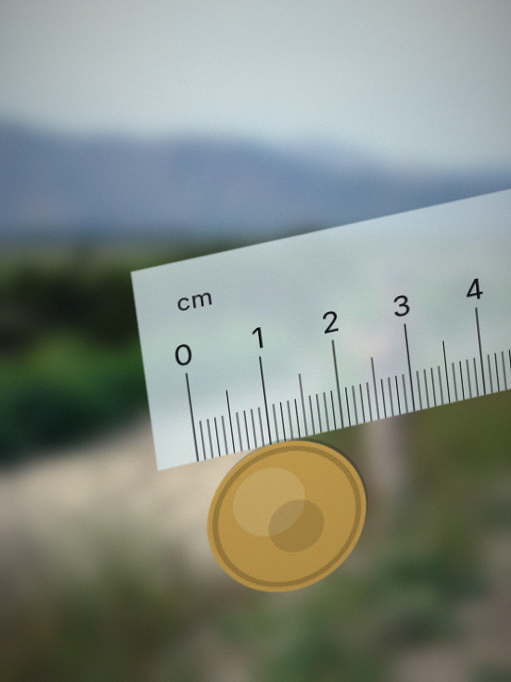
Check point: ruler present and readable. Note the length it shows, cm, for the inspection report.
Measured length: 2.2 cm
